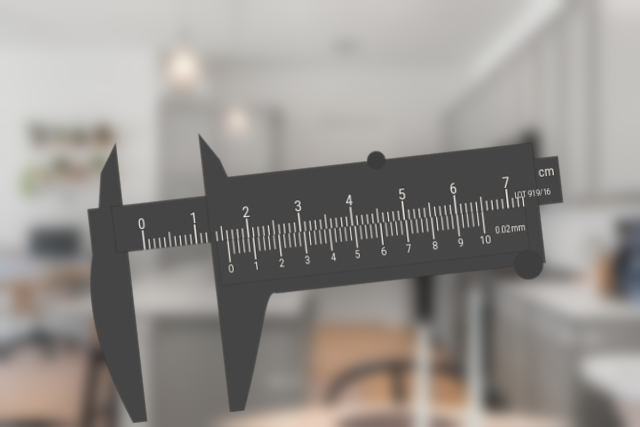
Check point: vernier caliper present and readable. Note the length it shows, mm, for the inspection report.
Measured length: 16.0 mm
